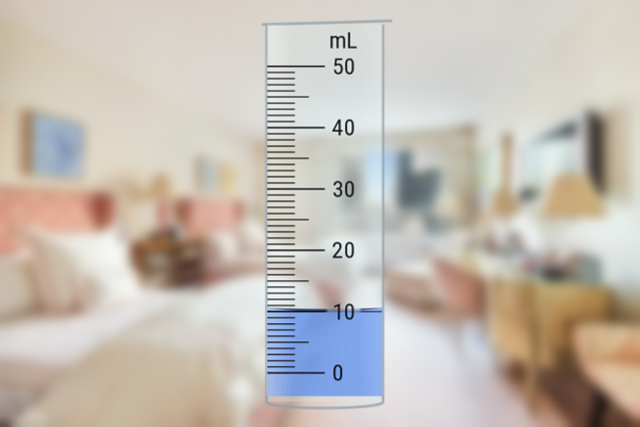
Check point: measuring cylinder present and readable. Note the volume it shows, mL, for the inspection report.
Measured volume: 10 mL
